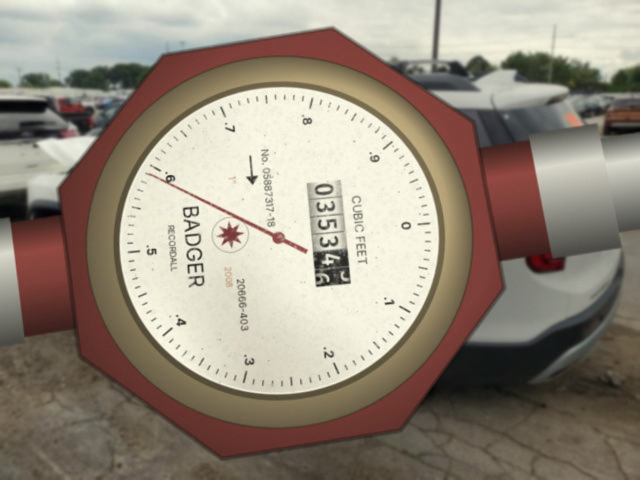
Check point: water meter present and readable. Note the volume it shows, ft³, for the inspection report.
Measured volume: 35345.59 ft³
